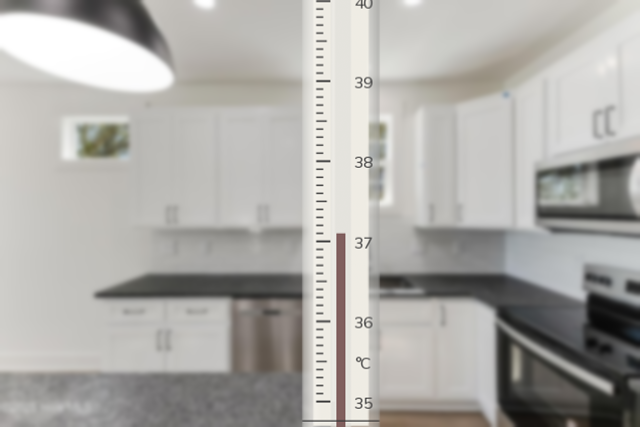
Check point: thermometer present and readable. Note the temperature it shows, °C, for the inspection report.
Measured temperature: 37.1 °C
